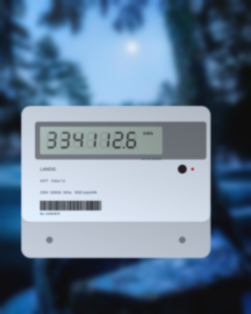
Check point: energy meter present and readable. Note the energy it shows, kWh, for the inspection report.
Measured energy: 334112.6 kWh
